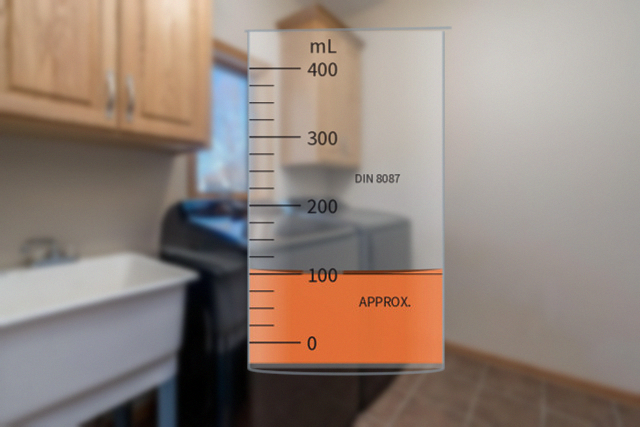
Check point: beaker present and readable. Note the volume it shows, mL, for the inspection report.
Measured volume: 100 mL
